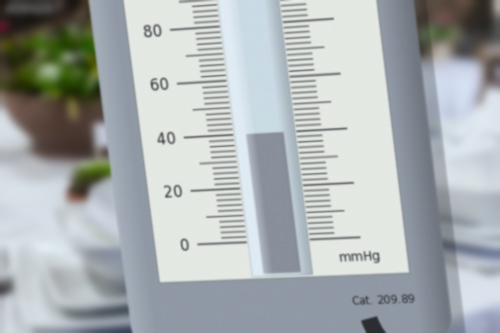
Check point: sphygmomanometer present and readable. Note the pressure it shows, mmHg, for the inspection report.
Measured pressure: 40 mmHg
